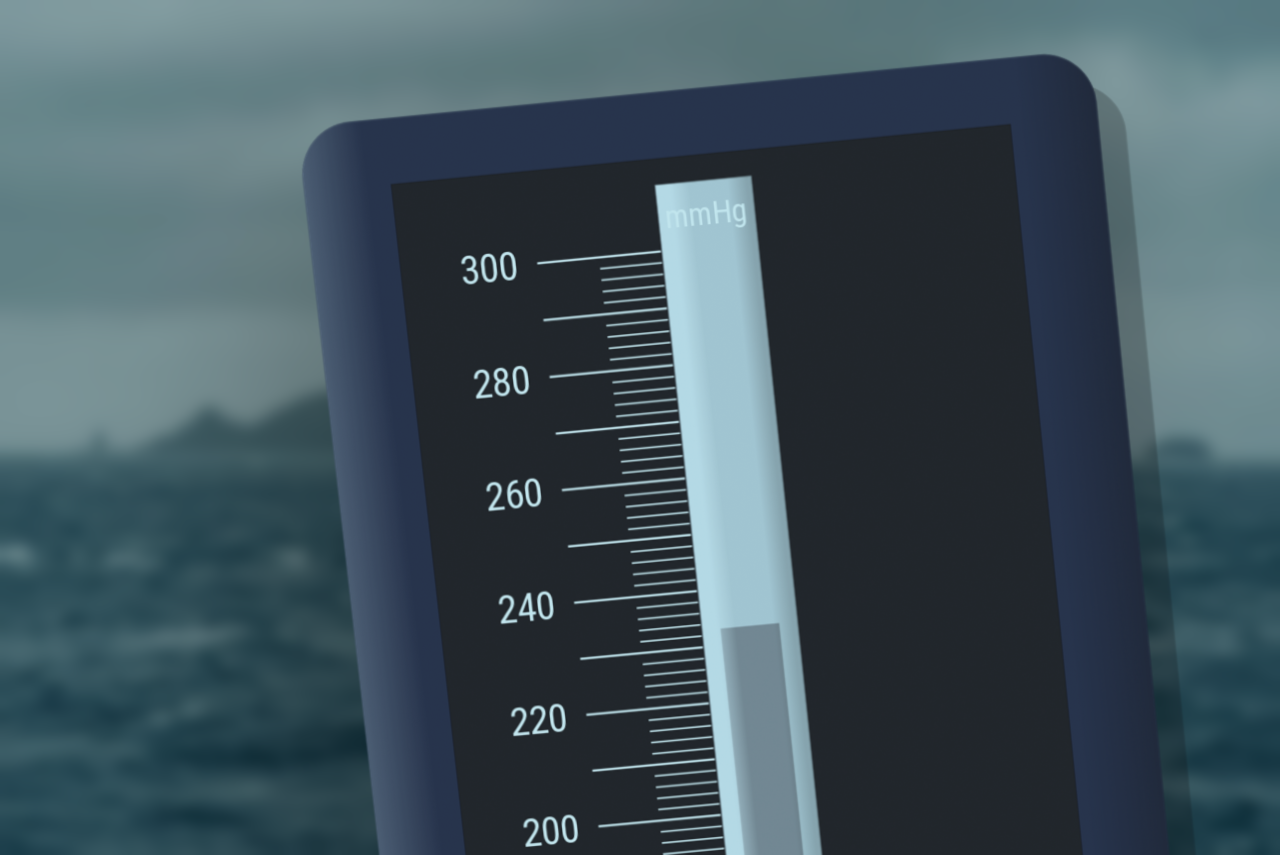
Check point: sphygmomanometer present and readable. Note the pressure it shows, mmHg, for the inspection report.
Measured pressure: 233 mmHg
